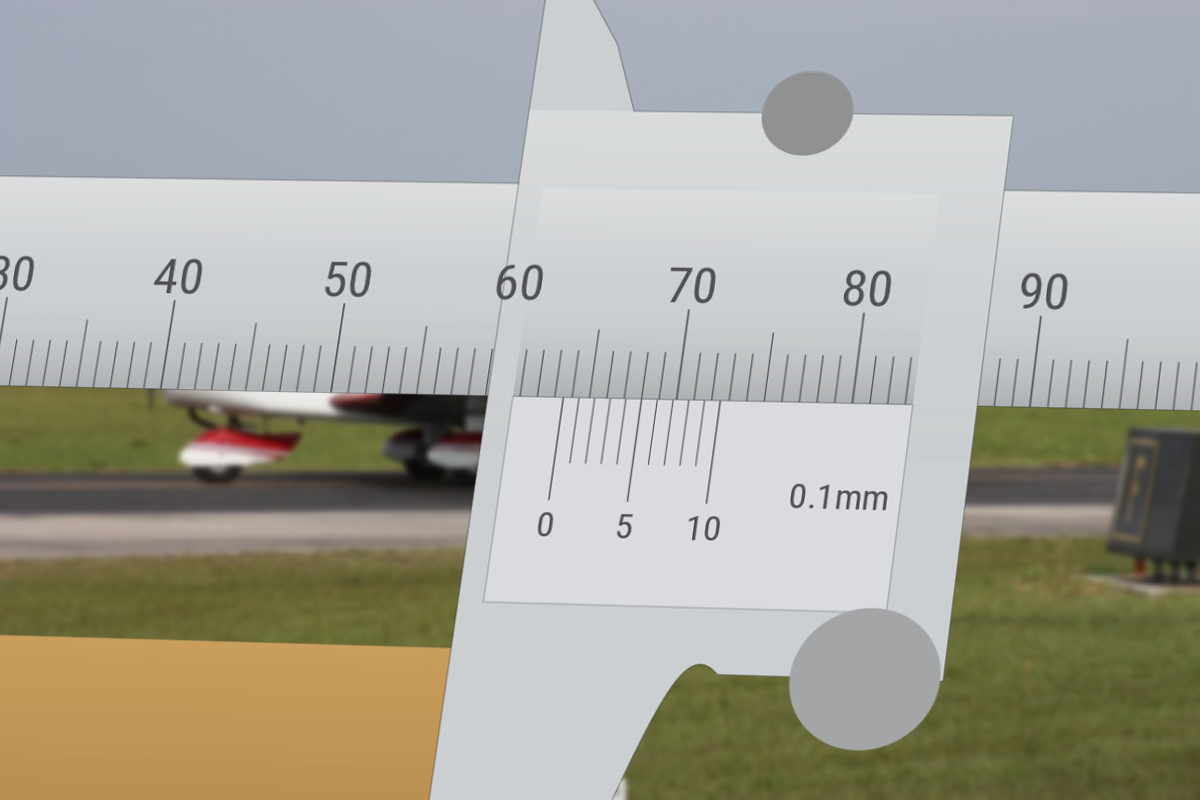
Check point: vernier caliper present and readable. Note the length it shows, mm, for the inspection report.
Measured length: 63.5 mm
